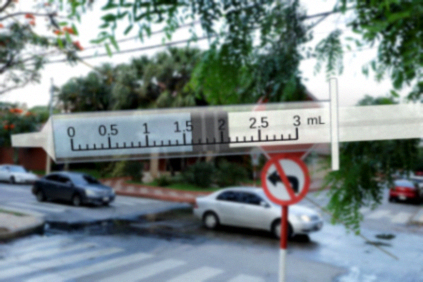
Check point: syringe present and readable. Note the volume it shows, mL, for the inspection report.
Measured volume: 1.6 mL
